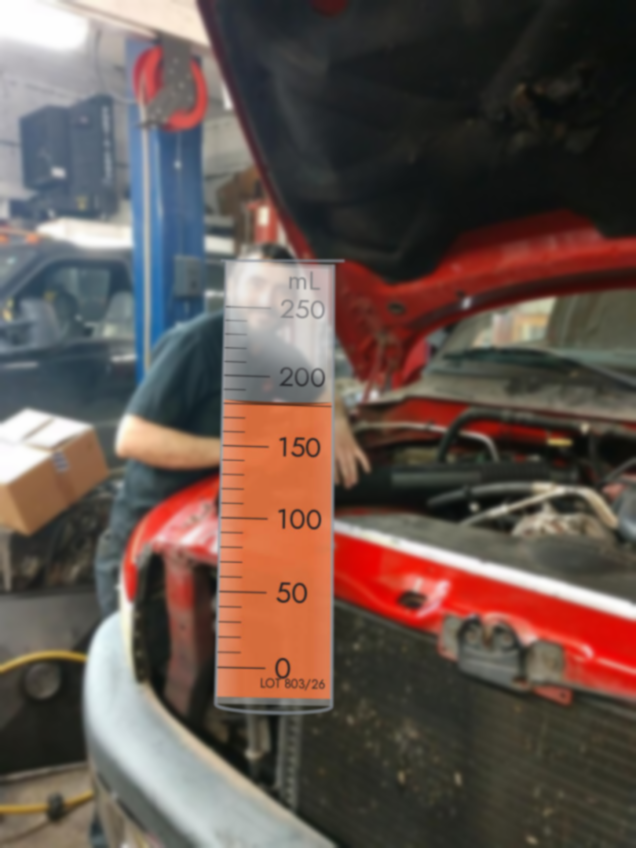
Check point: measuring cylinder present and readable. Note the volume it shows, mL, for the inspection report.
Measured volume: 180 mL
